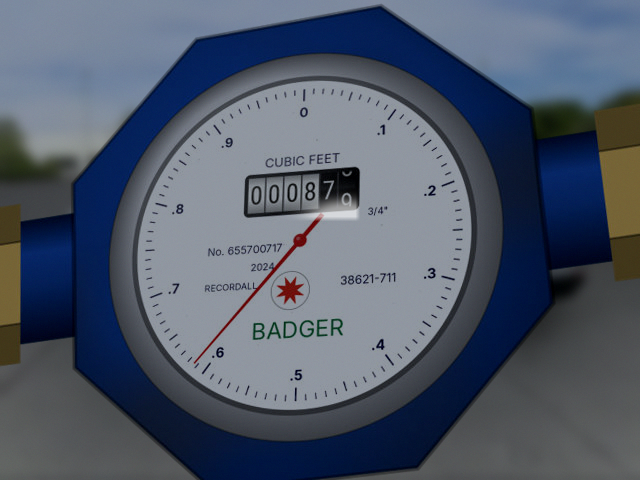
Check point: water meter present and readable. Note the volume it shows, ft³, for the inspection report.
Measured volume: 878.61 ft³
